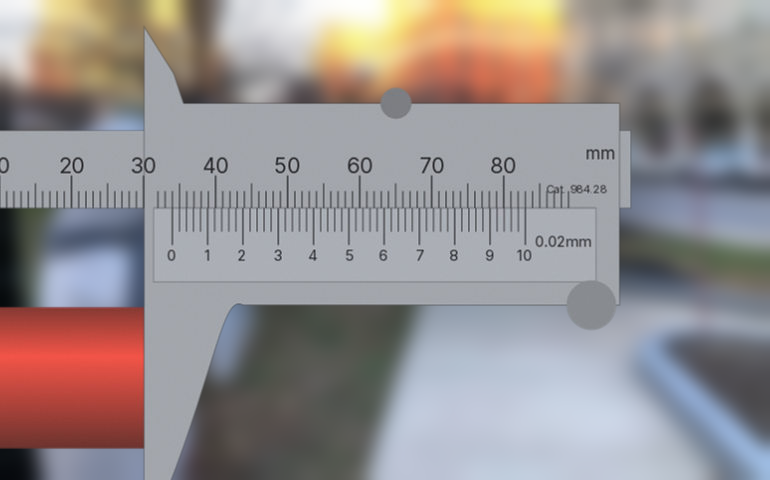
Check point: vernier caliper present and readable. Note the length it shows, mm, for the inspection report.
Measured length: 34.0 mm
